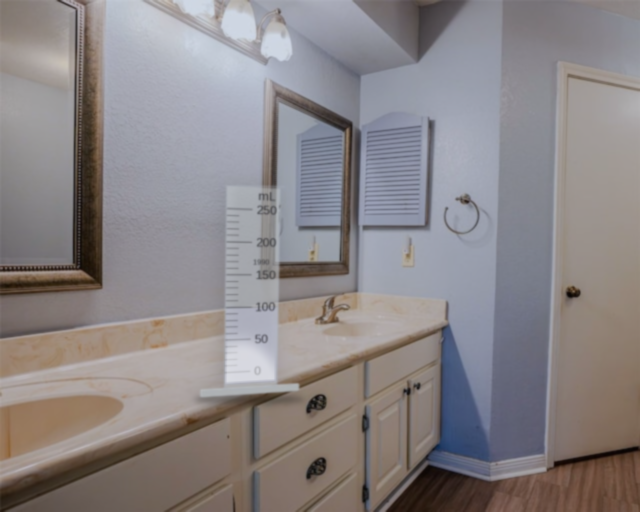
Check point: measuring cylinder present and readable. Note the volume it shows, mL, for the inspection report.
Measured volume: 100 mL
